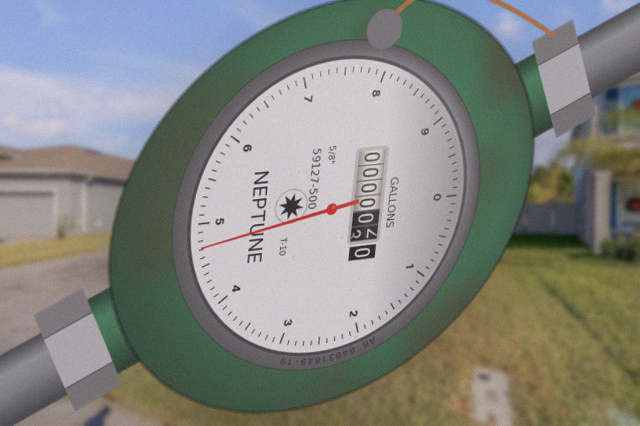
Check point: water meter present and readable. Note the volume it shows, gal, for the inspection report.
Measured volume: 24.7 gal
